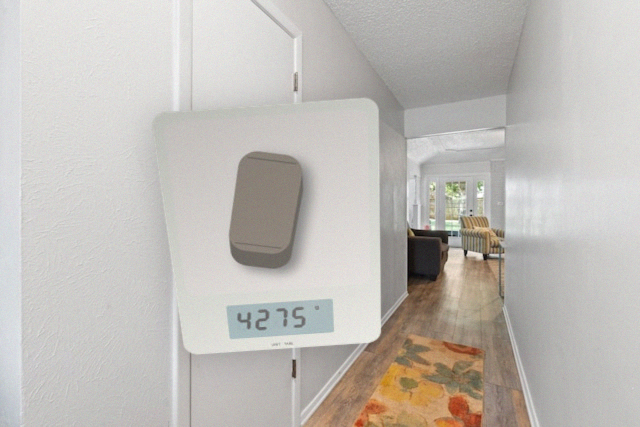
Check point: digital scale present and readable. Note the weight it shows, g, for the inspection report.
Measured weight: 4275 g
